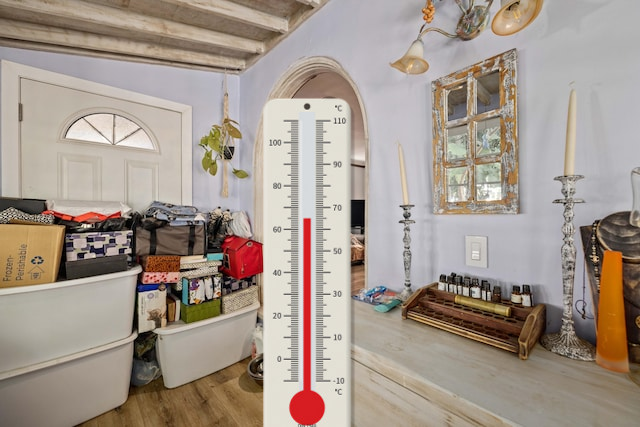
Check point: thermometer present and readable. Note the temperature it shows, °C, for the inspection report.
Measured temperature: 65 °C
